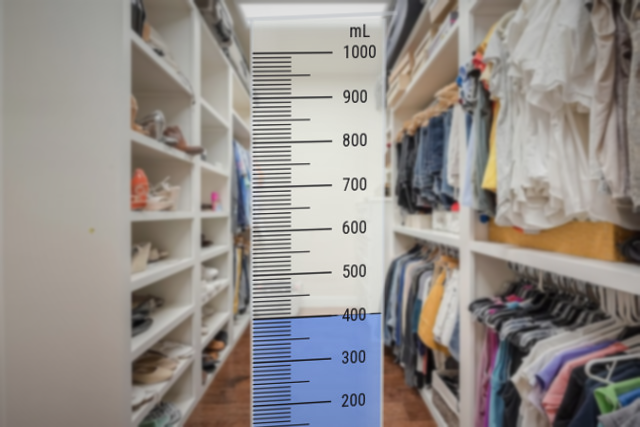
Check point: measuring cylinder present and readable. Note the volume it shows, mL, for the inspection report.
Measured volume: 400 mL
